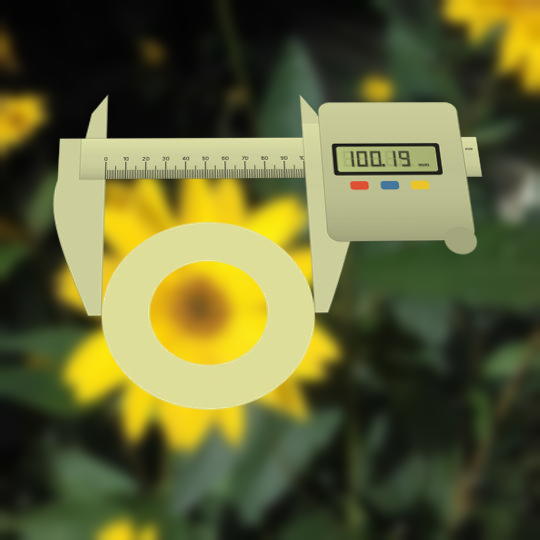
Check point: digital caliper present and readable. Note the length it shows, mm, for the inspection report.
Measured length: 100.19 mm
